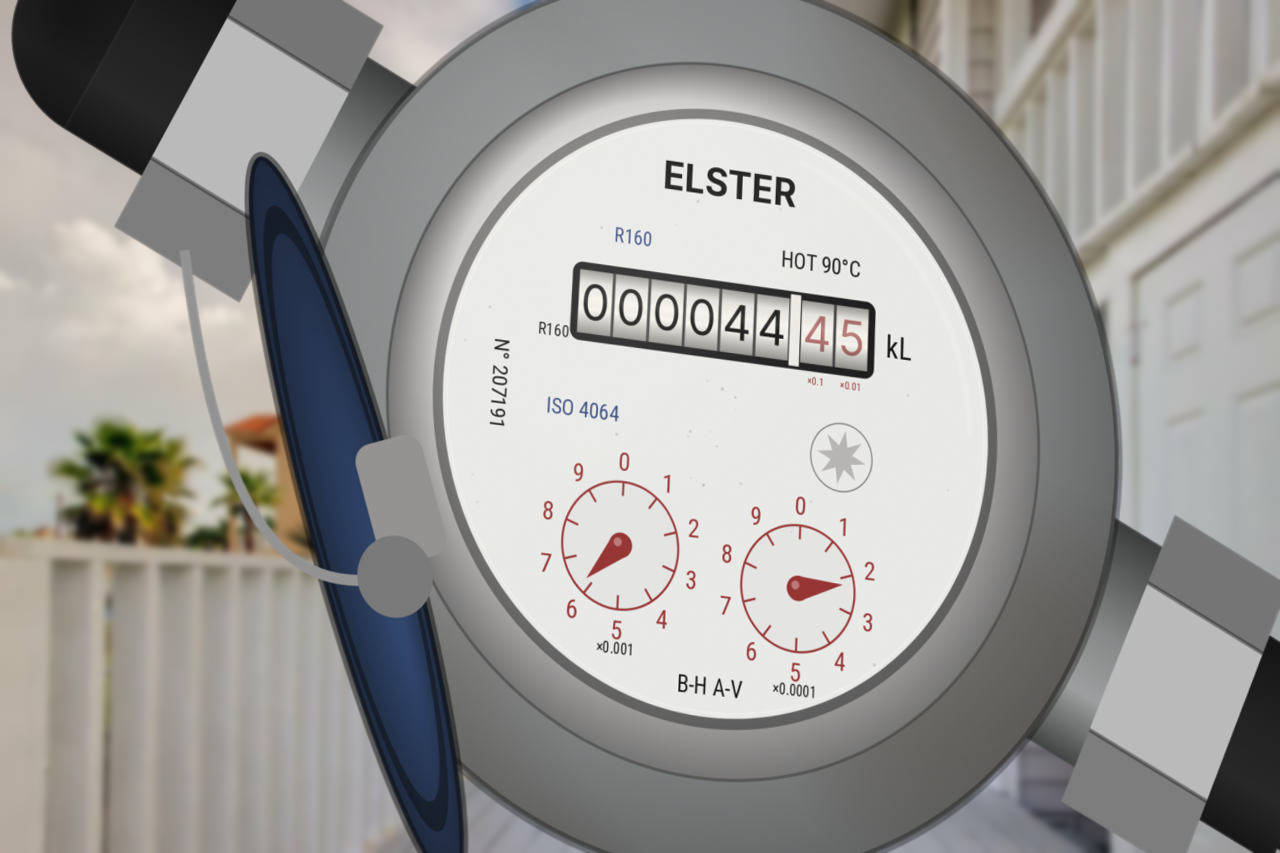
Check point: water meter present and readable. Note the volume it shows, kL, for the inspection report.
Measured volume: 44.4562 kL
